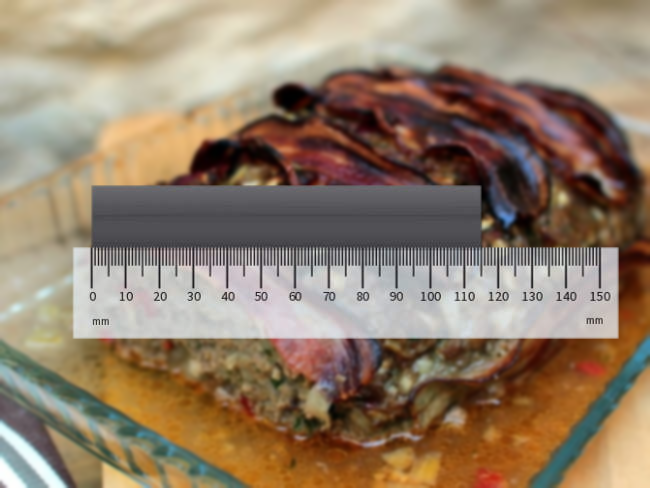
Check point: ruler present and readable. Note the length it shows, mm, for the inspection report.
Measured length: 115 mm
